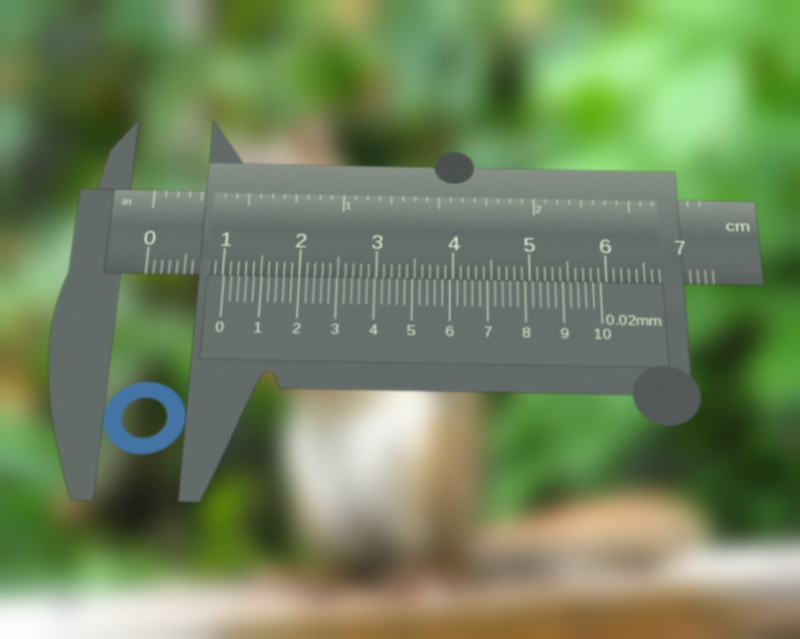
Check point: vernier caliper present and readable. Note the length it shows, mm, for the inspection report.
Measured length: 10.2 mm
